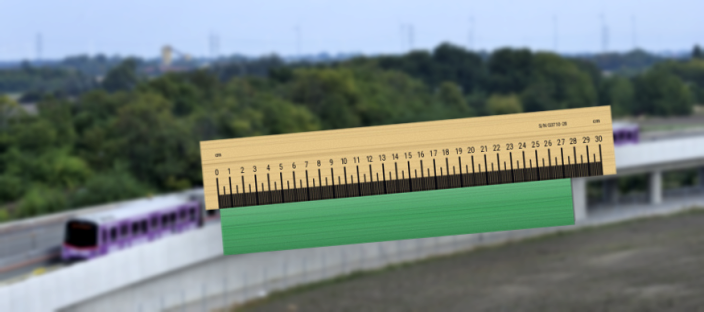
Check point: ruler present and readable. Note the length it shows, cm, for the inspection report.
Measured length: 27.5 cm
